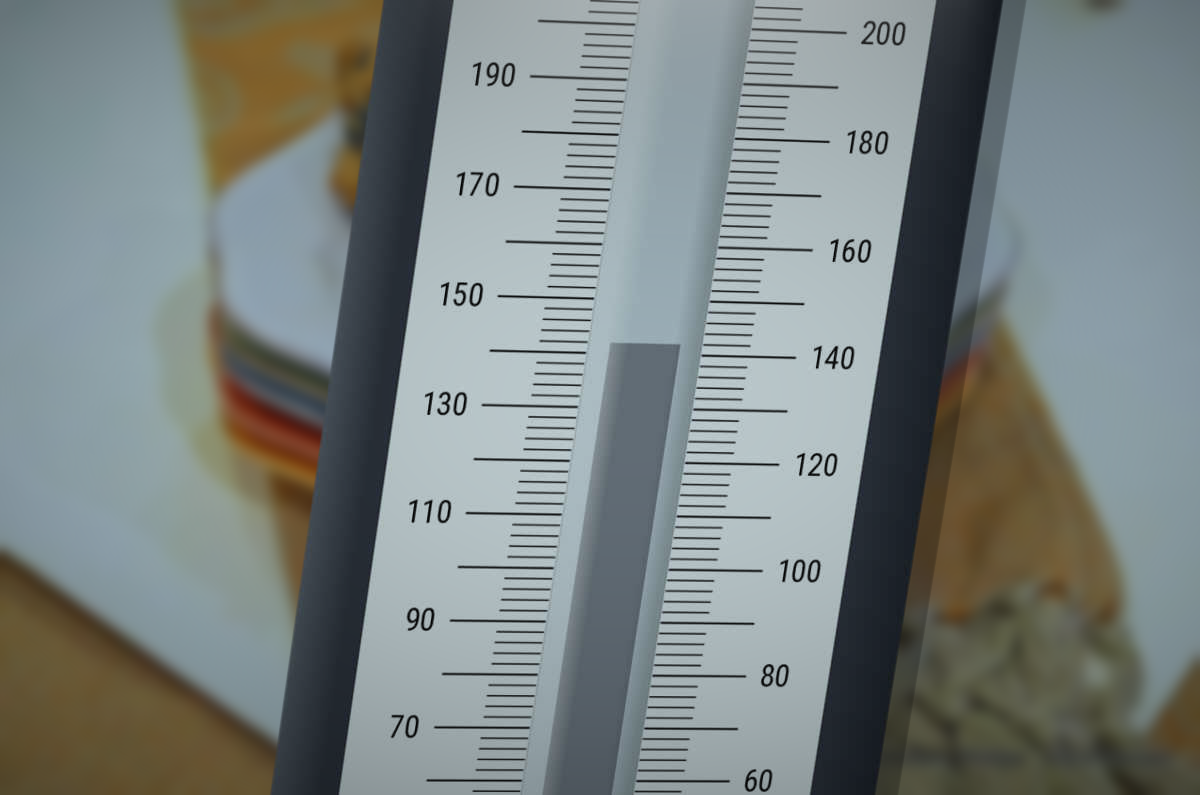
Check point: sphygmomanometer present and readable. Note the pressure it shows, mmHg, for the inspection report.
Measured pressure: 142 mmHg
